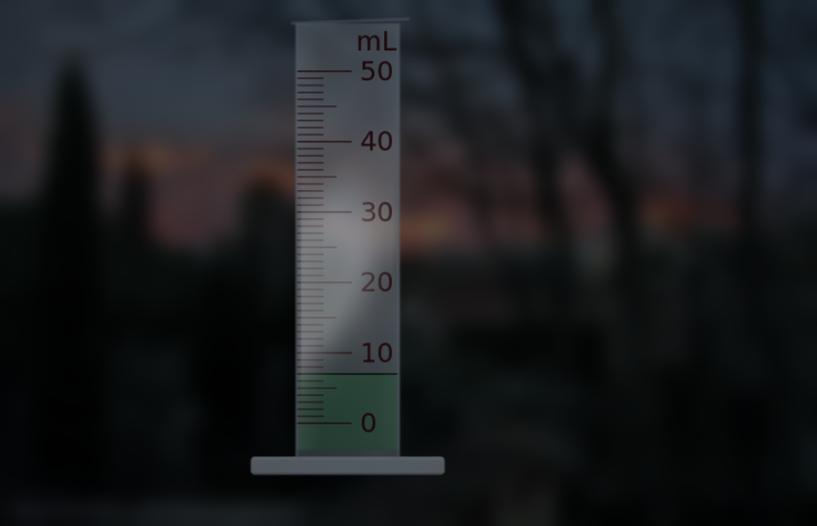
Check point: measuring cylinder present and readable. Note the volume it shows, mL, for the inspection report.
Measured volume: 7 mL
